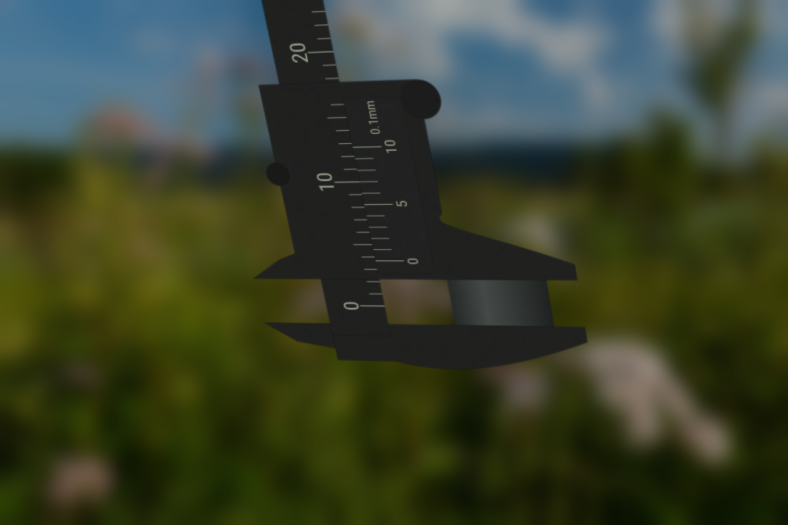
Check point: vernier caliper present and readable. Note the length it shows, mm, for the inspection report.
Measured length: 3.7 mm
